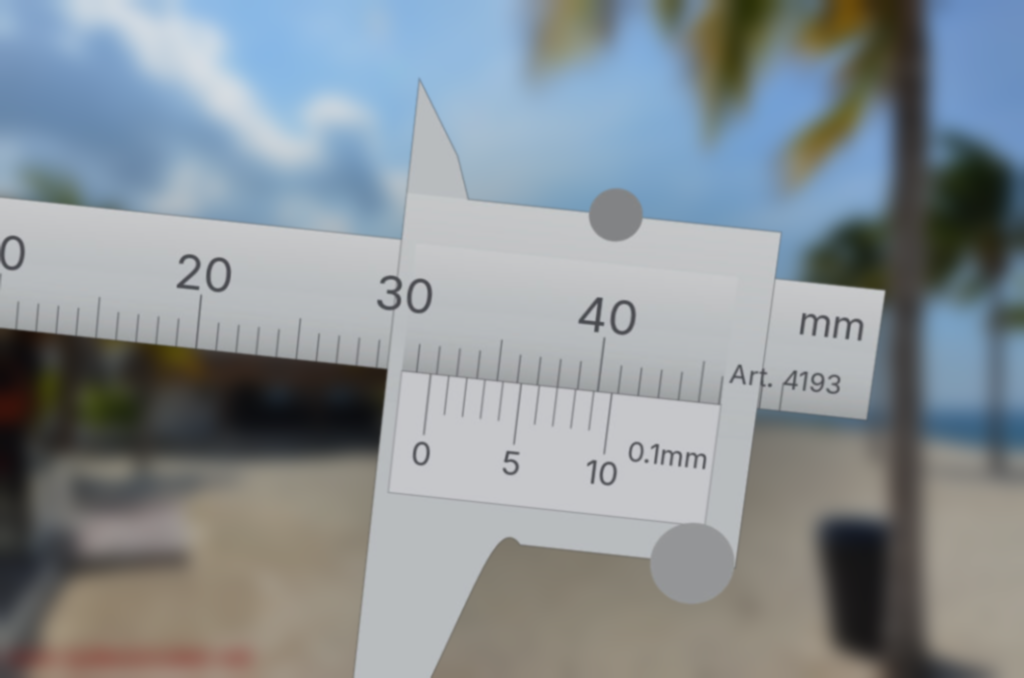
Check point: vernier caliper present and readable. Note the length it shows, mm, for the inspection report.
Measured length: 31.7 mm
